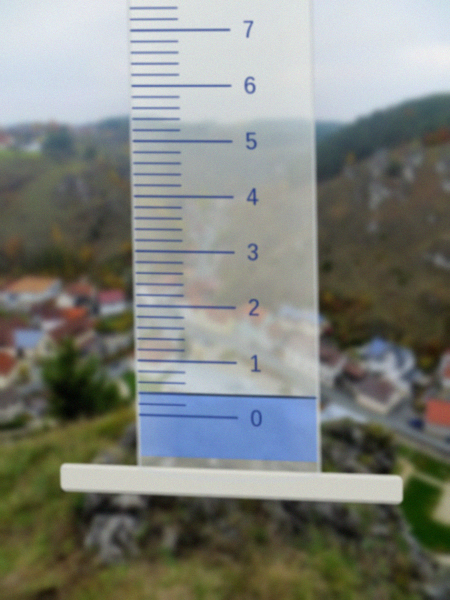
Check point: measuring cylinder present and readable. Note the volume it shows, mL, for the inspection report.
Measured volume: 0.4 mL
